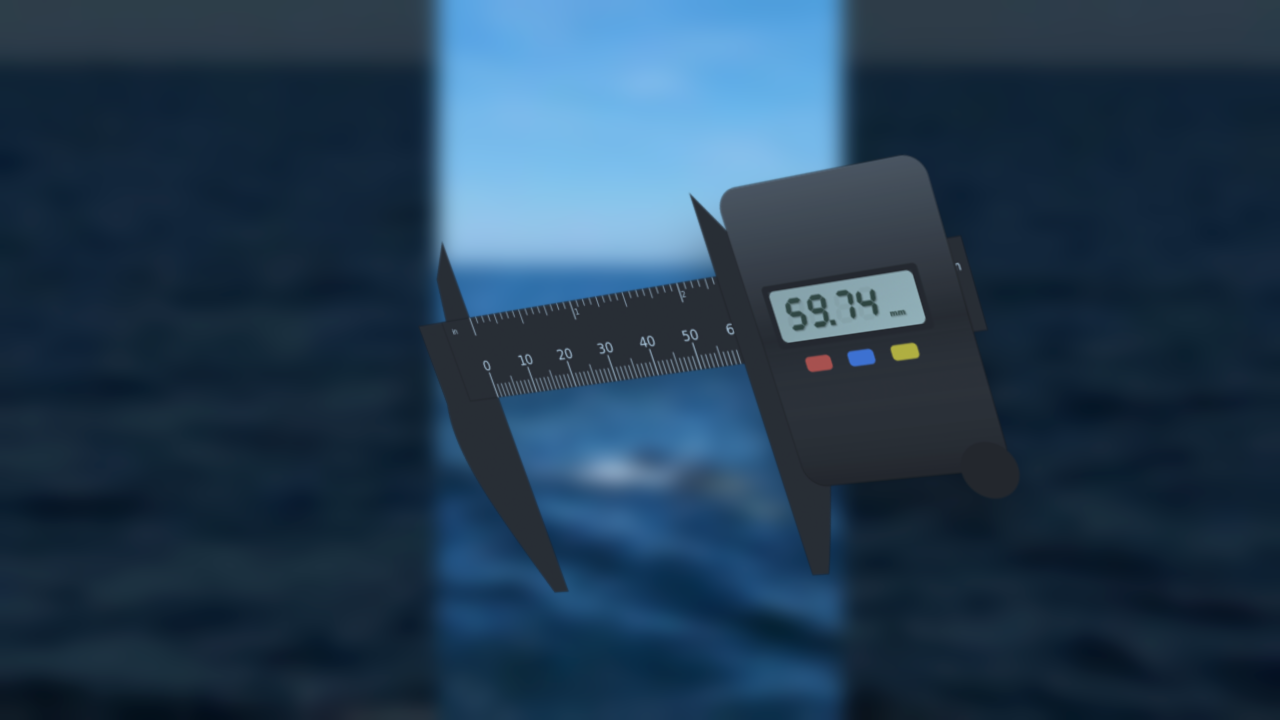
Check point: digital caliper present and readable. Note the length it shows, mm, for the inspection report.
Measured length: 59.74 mm
